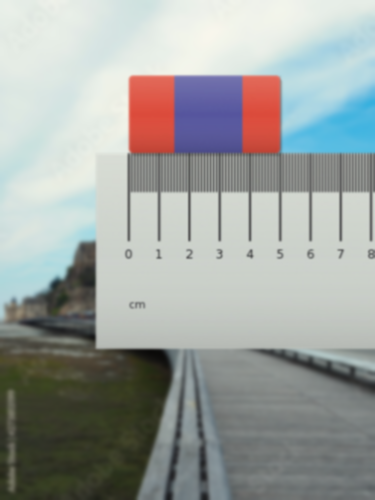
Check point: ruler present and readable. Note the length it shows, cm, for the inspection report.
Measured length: 5 cm
